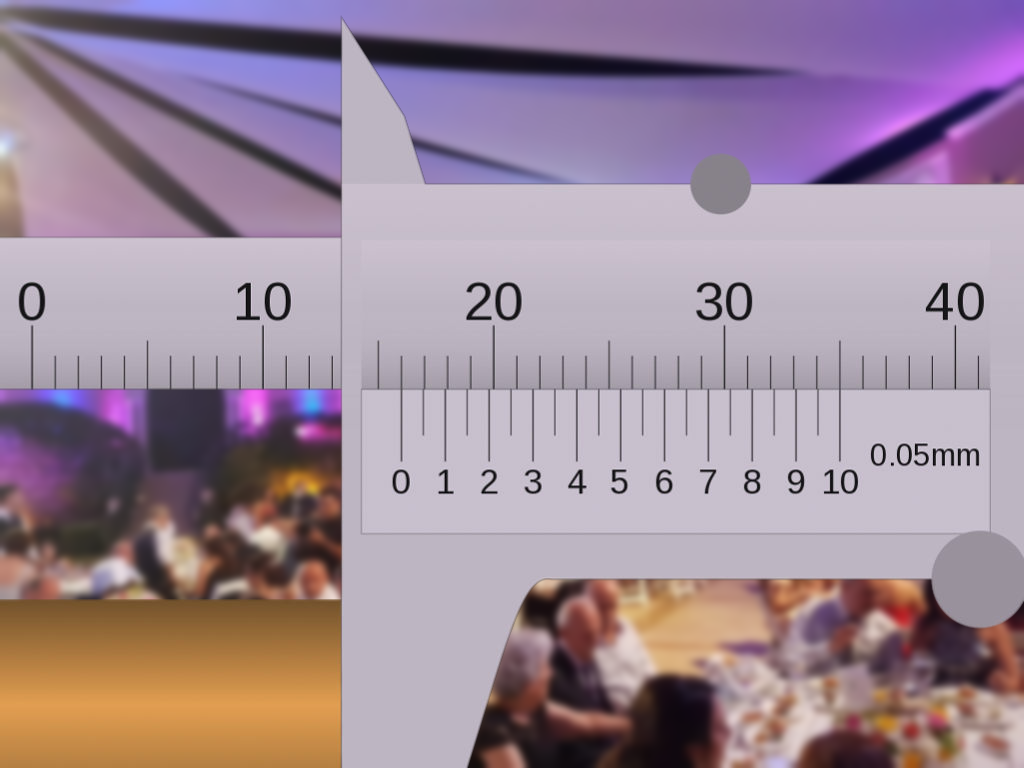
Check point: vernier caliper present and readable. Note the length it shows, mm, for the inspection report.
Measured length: 16.00 mm
